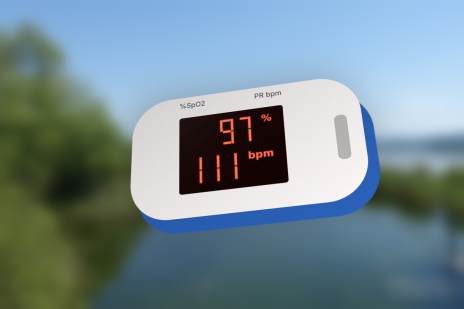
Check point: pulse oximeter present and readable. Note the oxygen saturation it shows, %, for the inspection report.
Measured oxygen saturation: 97 %
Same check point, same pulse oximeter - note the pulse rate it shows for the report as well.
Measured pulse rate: 111 bpm
